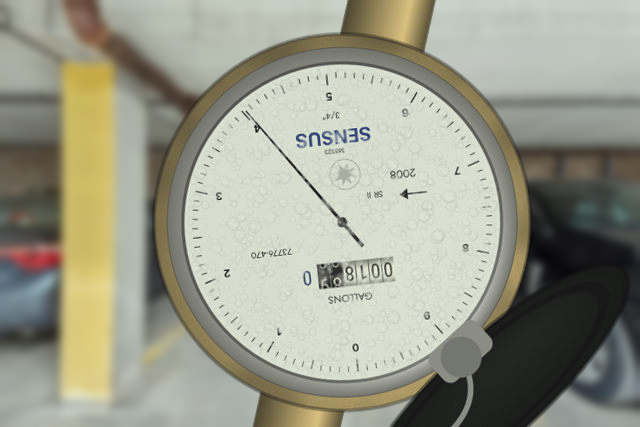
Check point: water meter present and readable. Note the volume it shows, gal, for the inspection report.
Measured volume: 18894.0 gal
